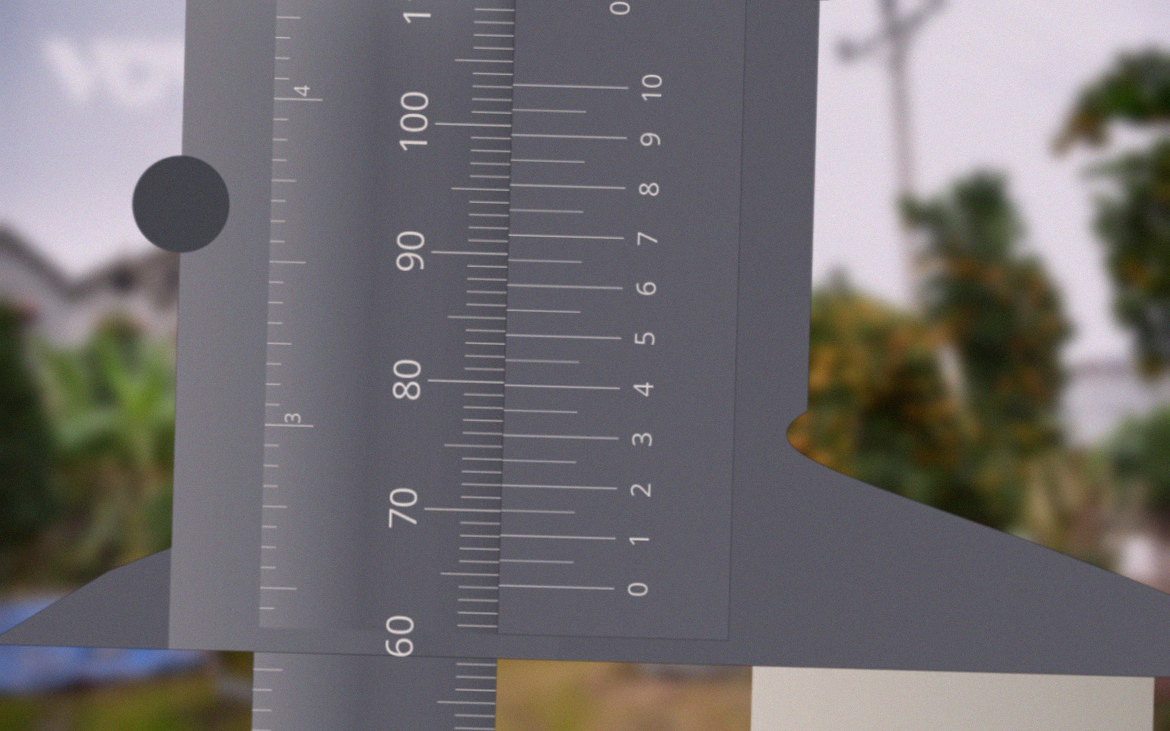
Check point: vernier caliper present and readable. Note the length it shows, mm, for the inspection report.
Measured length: 64.2 mm
